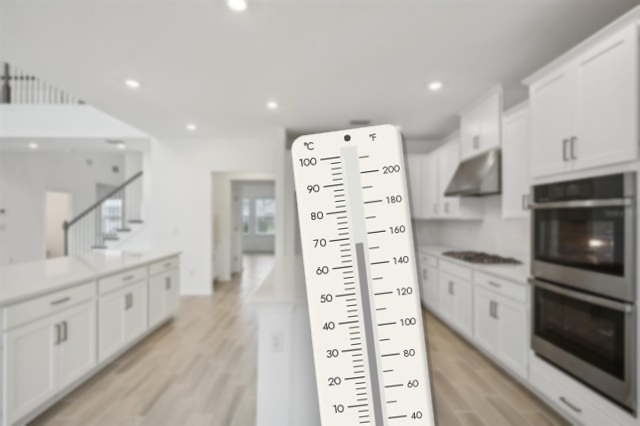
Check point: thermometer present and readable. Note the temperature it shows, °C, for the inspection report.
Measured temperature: 68 °C
